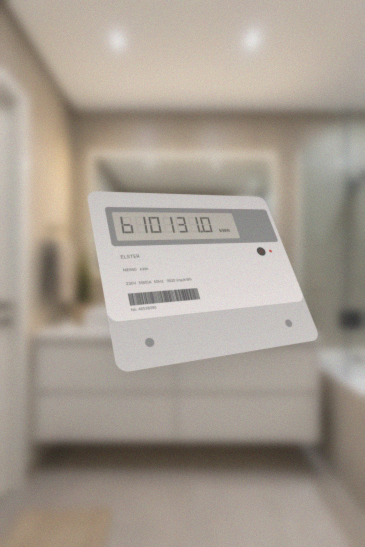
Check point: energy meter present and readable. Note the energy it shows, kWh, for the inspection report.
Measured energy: 610131.0 kWh
